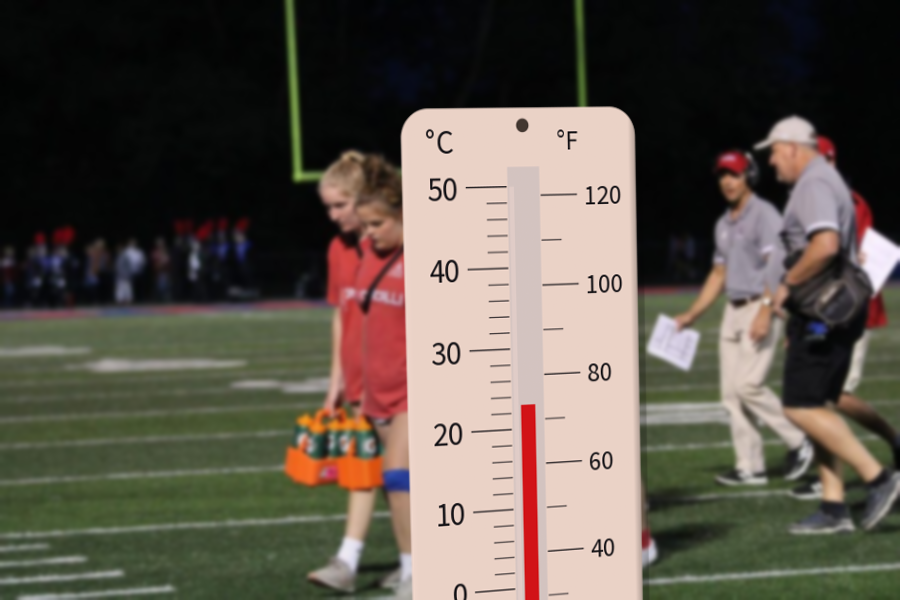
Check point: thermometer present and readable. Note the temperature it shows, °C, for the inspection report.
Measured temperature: 23 °C
